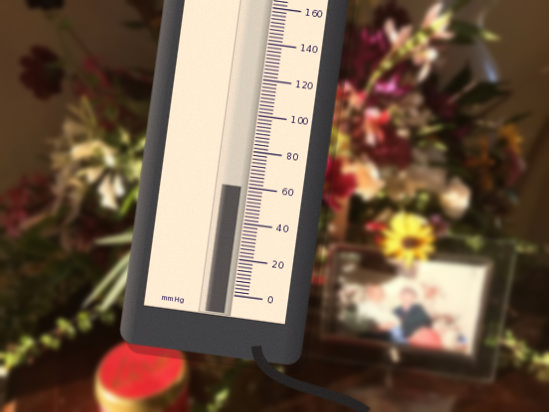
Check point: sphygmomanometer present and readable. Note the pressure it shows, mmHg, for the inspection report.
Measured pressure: 60 mmHg
